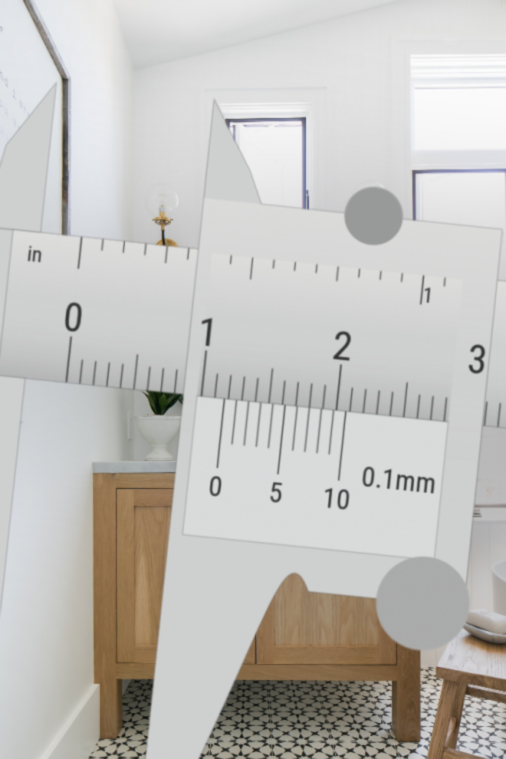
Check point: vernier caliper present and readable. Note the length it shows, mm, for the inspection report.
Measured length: 11.7 mm
